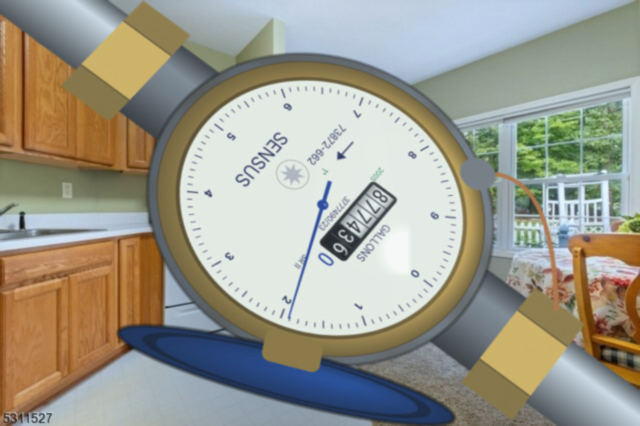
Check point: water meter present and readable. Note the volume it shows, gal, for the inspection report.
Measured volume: 8774361.9 gal
